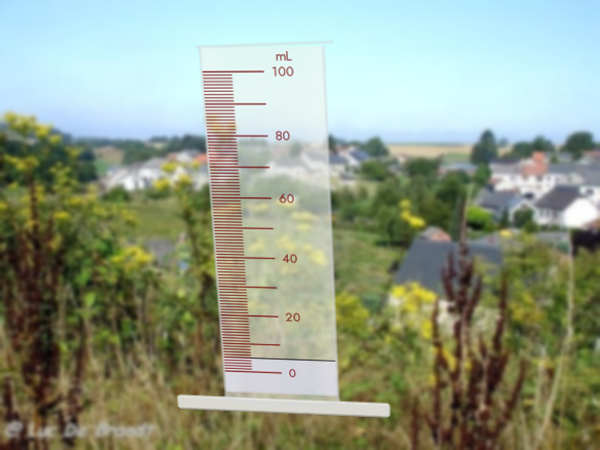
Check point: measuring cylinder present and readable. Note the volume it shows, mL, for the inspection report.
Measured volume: 5 mL
